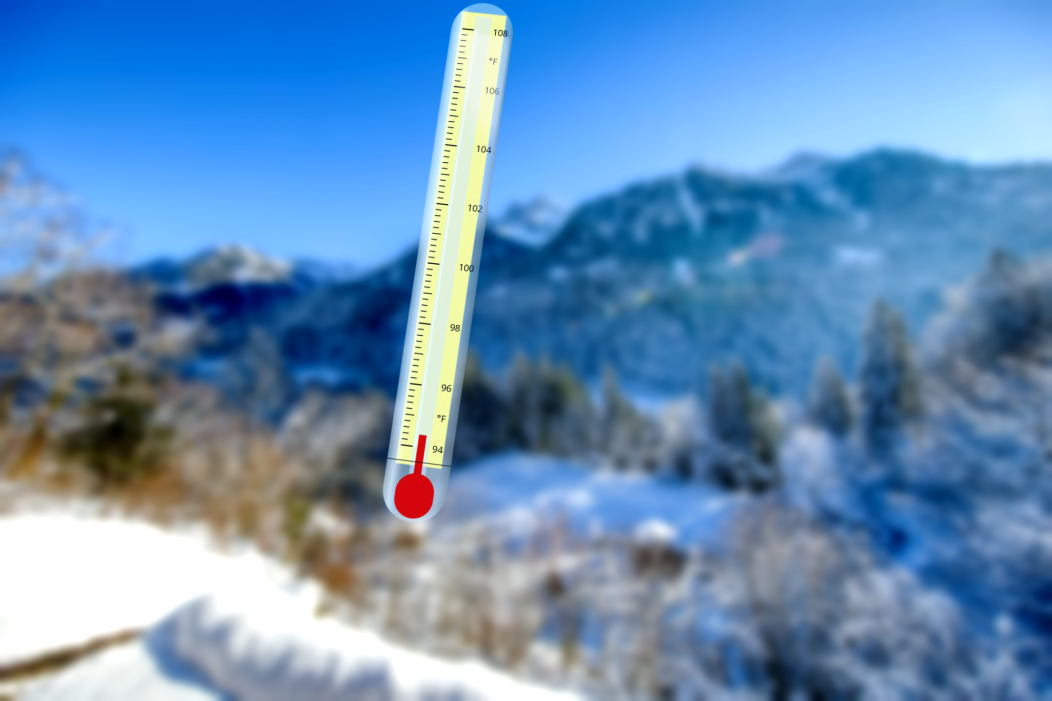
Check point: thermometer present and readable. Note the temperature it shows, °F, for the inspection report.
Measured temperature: 94.4 °F
